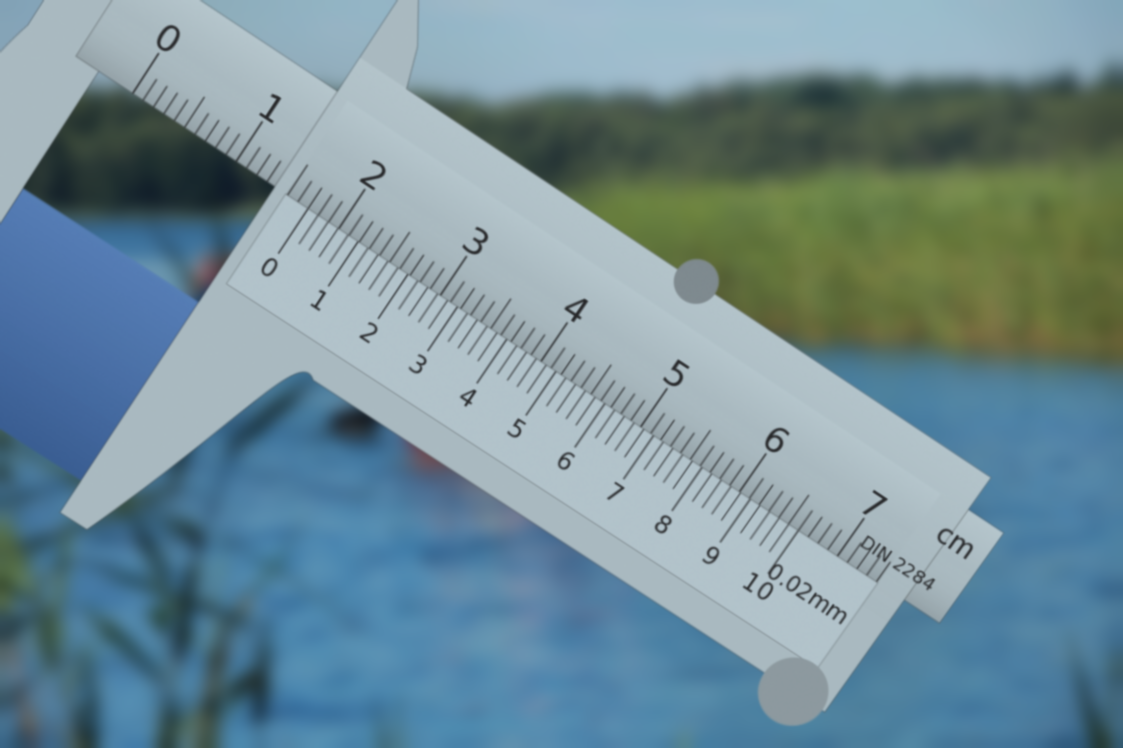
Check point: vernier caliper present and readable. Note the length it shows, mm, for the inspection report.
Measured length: 17.0 mm
